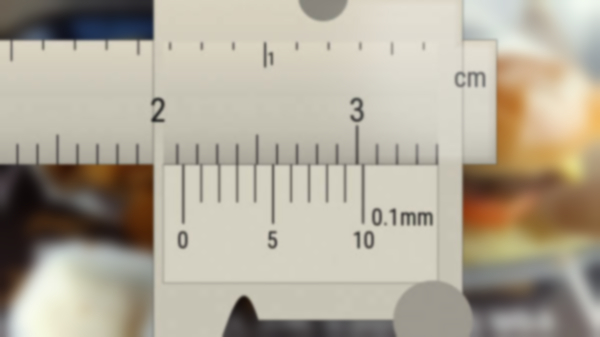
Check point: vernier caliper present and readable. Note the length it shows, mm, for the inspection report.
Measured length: 21.3 mm
